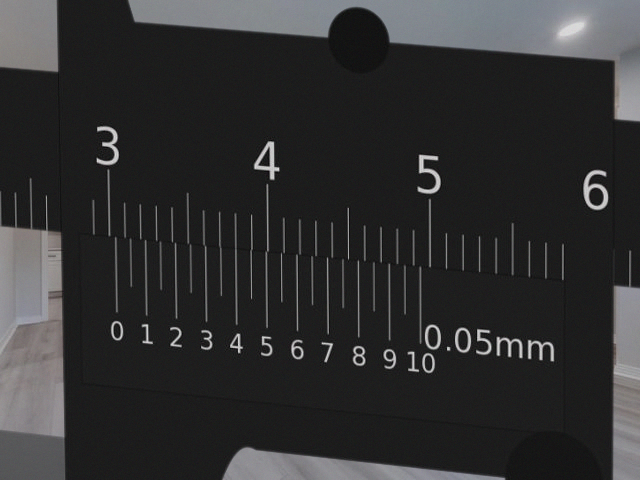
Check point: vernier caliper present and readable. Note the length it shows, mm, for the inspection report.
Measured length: 30.4 mm
